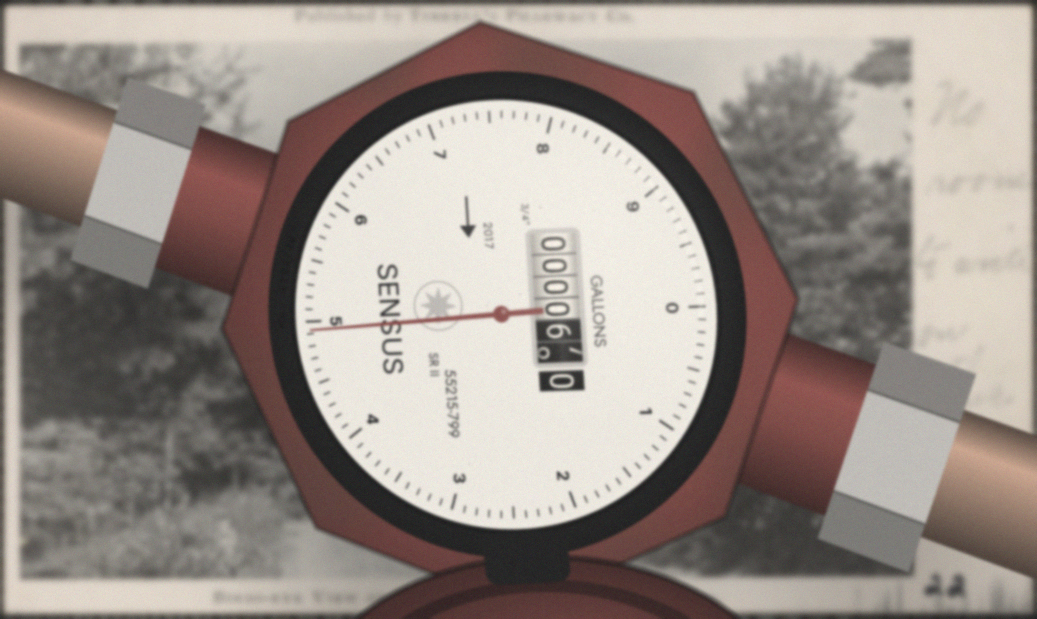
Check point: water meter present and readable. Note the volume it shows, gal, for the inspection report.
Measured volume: 674.9 gal
